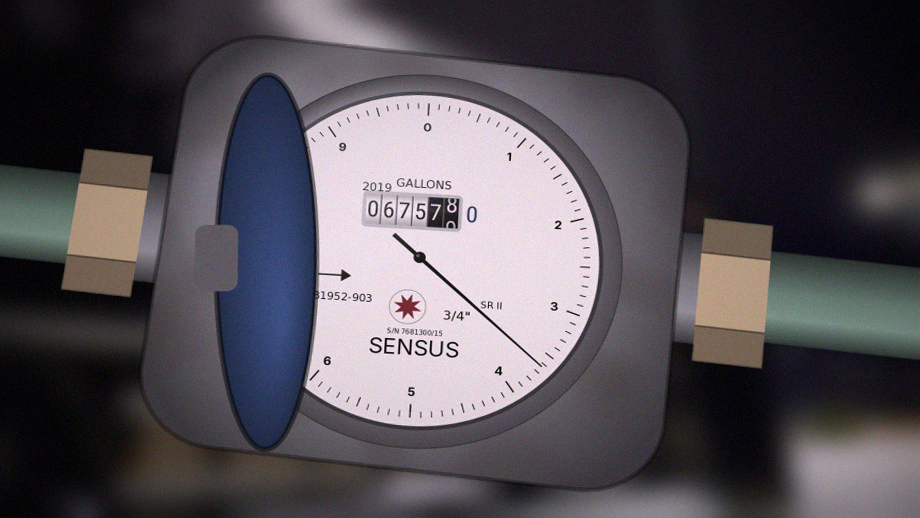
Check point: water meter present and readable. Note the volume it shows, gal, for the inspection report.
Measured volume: 675783.6 gal
